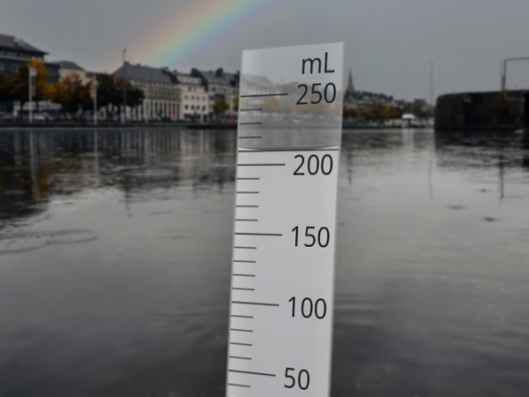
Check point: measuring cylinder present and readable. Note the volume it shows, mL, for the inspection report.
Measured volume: 210 mL
